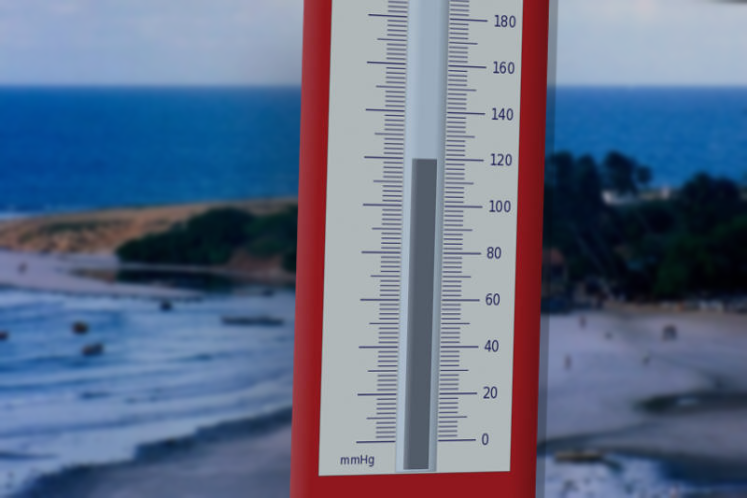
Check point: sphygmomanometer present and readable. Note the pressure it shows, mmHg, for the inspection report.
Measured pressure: 120 mmHg
